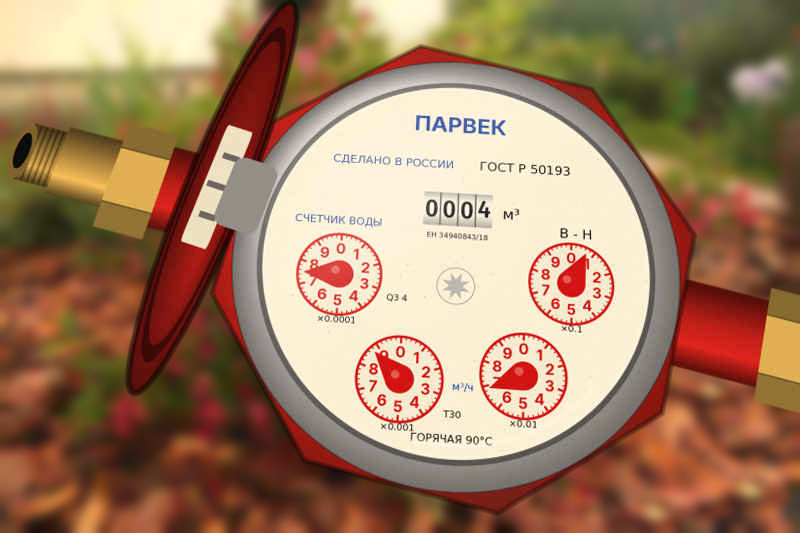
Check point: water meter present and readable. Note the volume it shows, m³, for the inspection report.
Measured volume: 4.0687 m³
